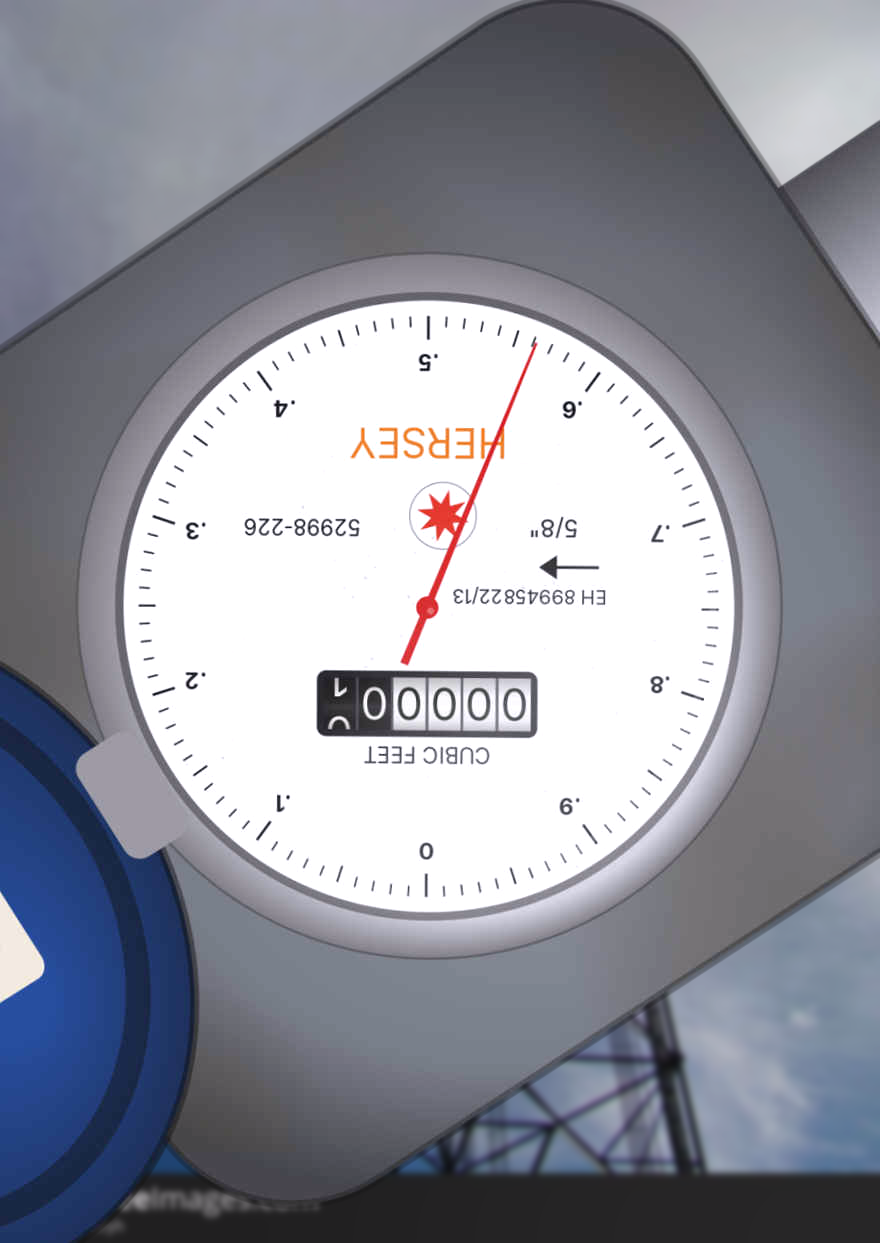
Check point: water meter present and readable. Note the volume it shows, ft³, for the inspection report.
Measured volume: 0.56 ft³
